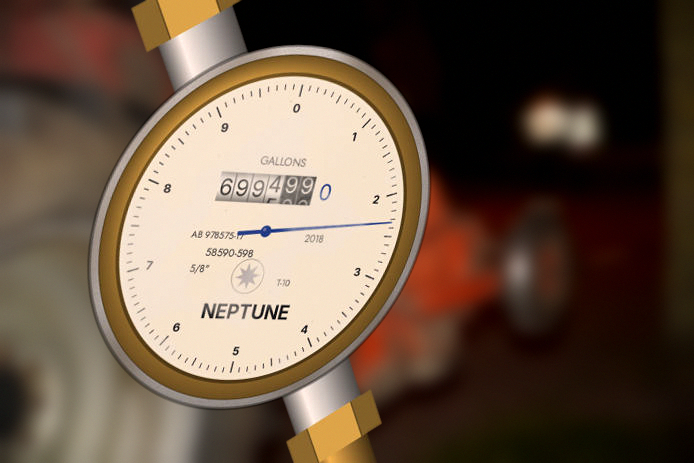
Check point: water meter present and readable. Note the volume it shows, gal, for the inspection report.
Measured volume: 6994992.3 gal
